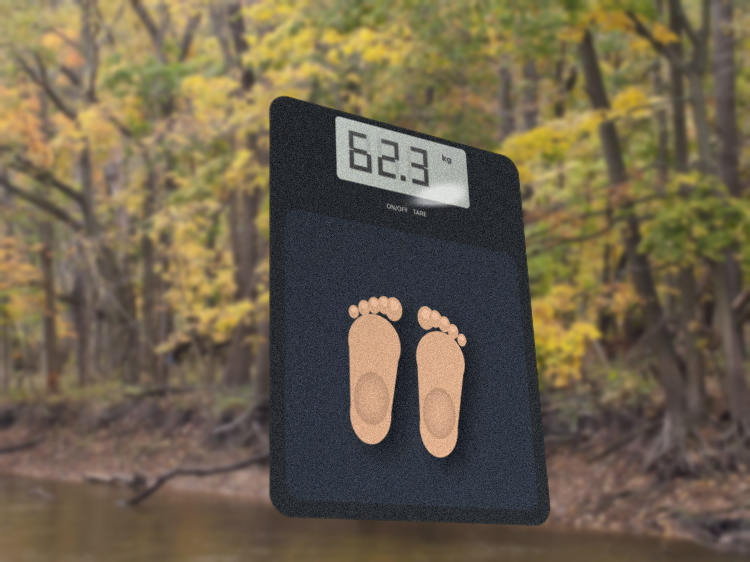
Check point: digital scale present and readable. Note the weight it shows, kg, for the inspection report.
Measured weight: 62.3 kg
